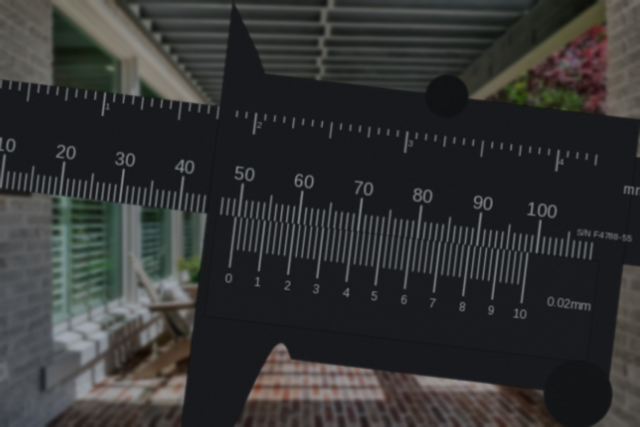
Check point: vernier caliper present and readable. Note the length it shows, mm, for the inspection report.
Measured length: 49.5 mm
